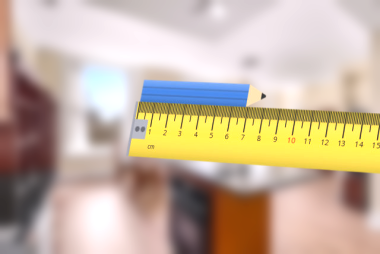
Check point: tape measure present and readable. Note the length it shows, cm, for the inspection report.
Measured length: 8 cm
